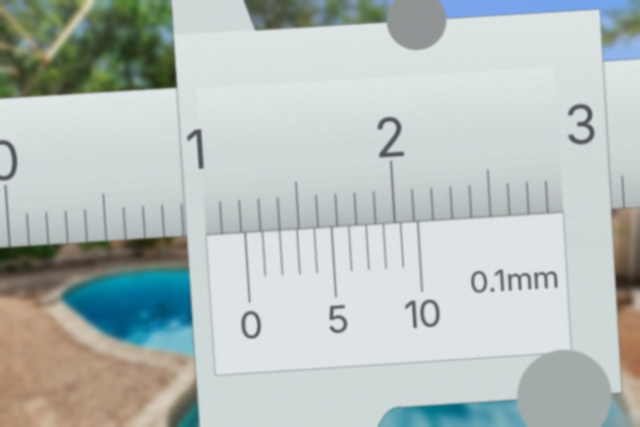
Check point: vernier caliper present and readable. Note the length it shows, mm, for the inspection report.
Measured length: 12.2 mm
